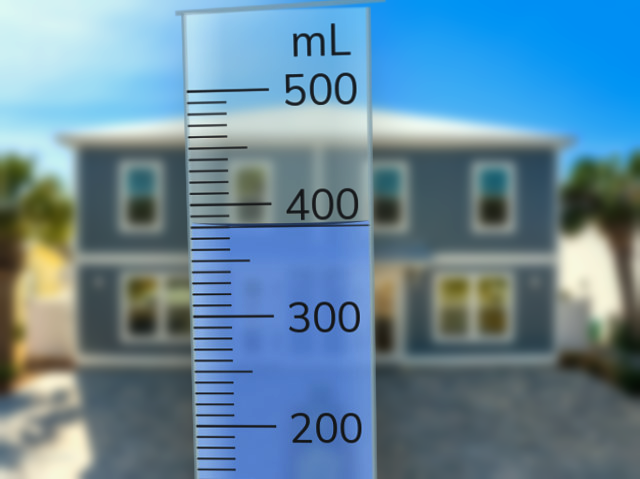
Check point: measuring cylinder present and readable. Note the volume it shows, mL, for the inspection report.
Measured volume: 380 mL
